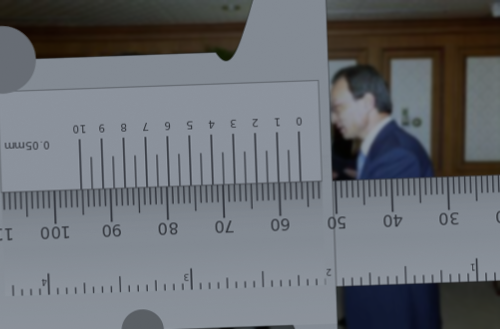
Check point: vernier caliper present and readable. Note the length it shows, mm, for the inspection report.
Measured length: 56.2 mm
